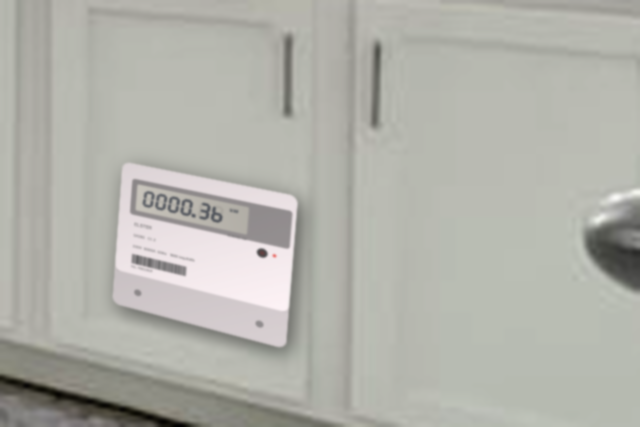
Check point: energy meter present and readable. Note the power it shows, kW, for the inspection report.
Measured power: 0.36 kW
